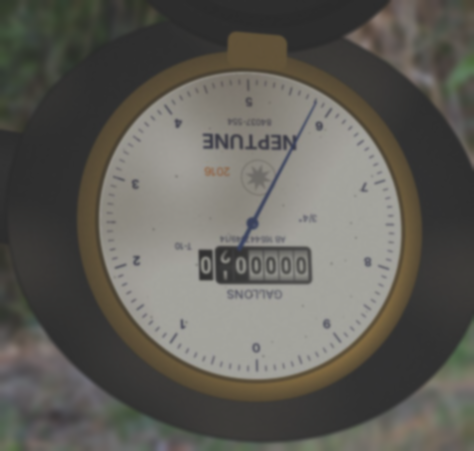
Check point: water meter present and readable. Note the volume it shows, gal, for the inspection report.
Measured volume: 15.8 gal
